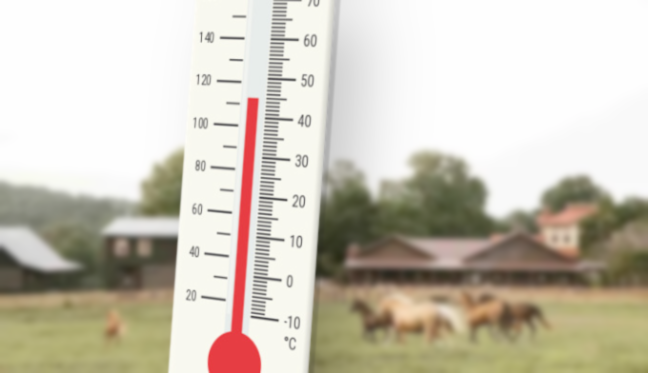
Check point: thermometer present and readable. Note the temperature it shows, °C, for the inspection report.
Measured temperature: 45 °C
